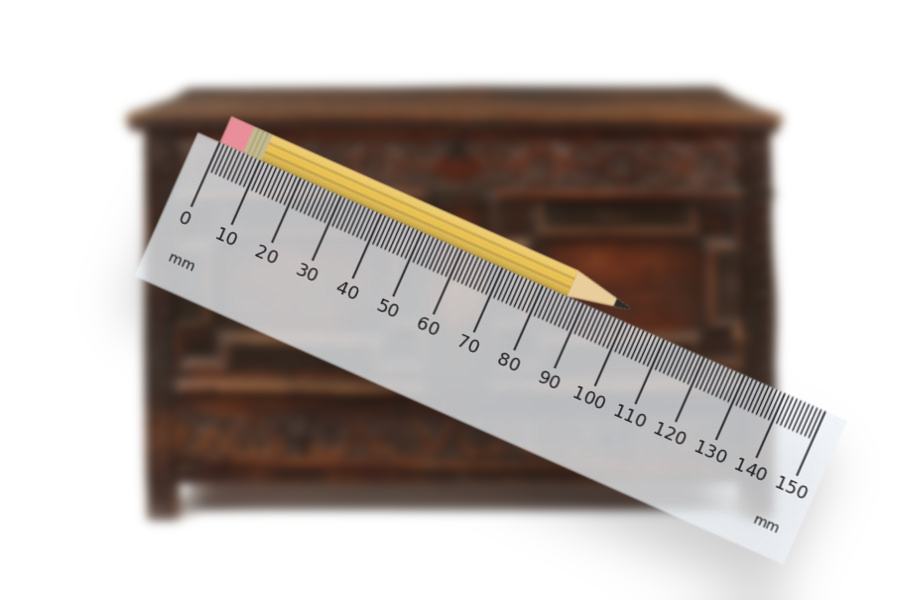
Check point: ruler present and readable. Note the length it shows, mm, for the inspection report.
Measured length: 100 mm
